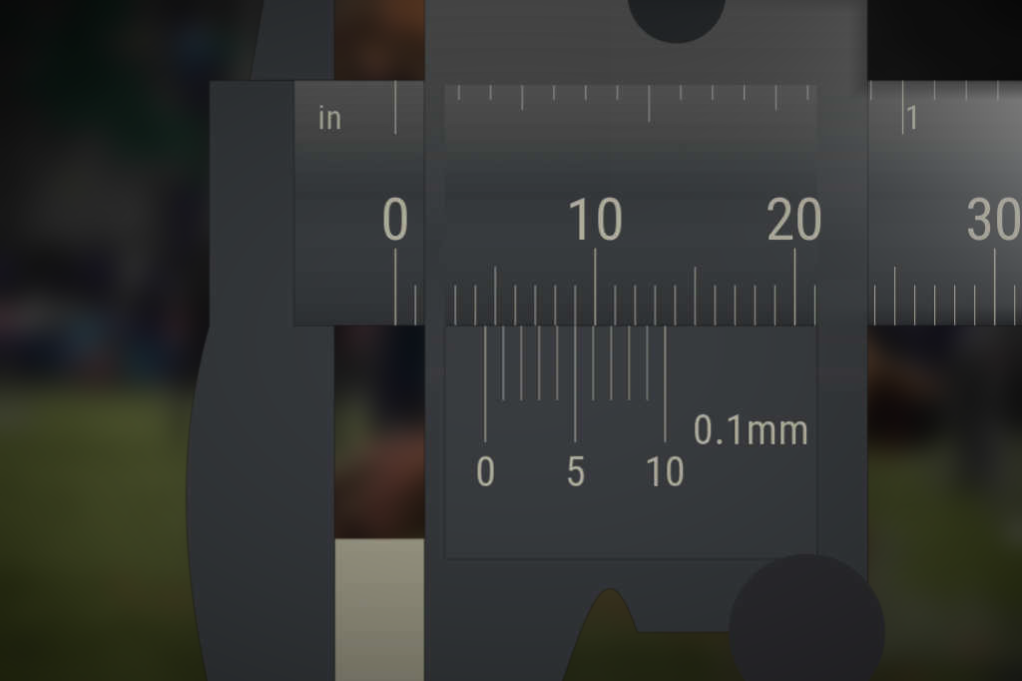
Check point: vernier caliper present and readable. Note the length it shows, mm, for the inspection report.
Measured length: 4.5 mm
